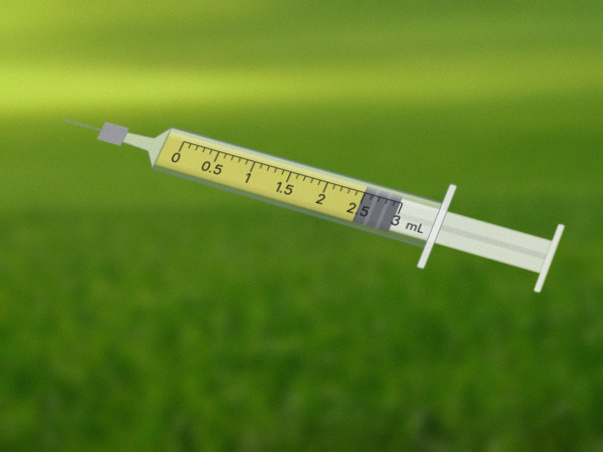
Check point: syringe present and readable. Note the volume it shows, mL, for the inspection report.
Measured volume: 2.5 mL
